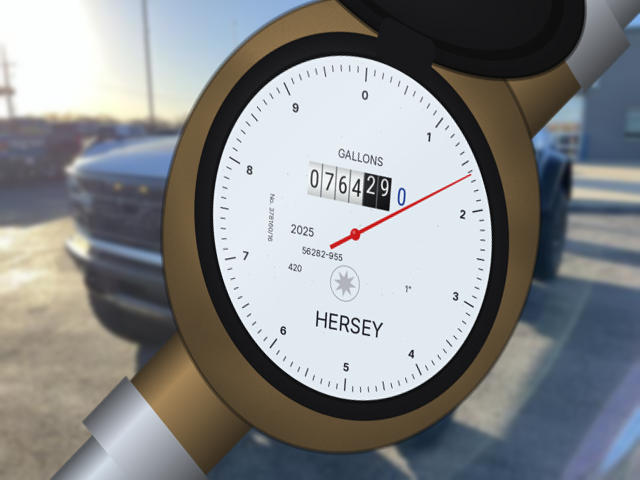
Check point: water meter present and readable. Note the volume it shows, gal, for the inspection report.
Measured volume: 764291.6 gal
